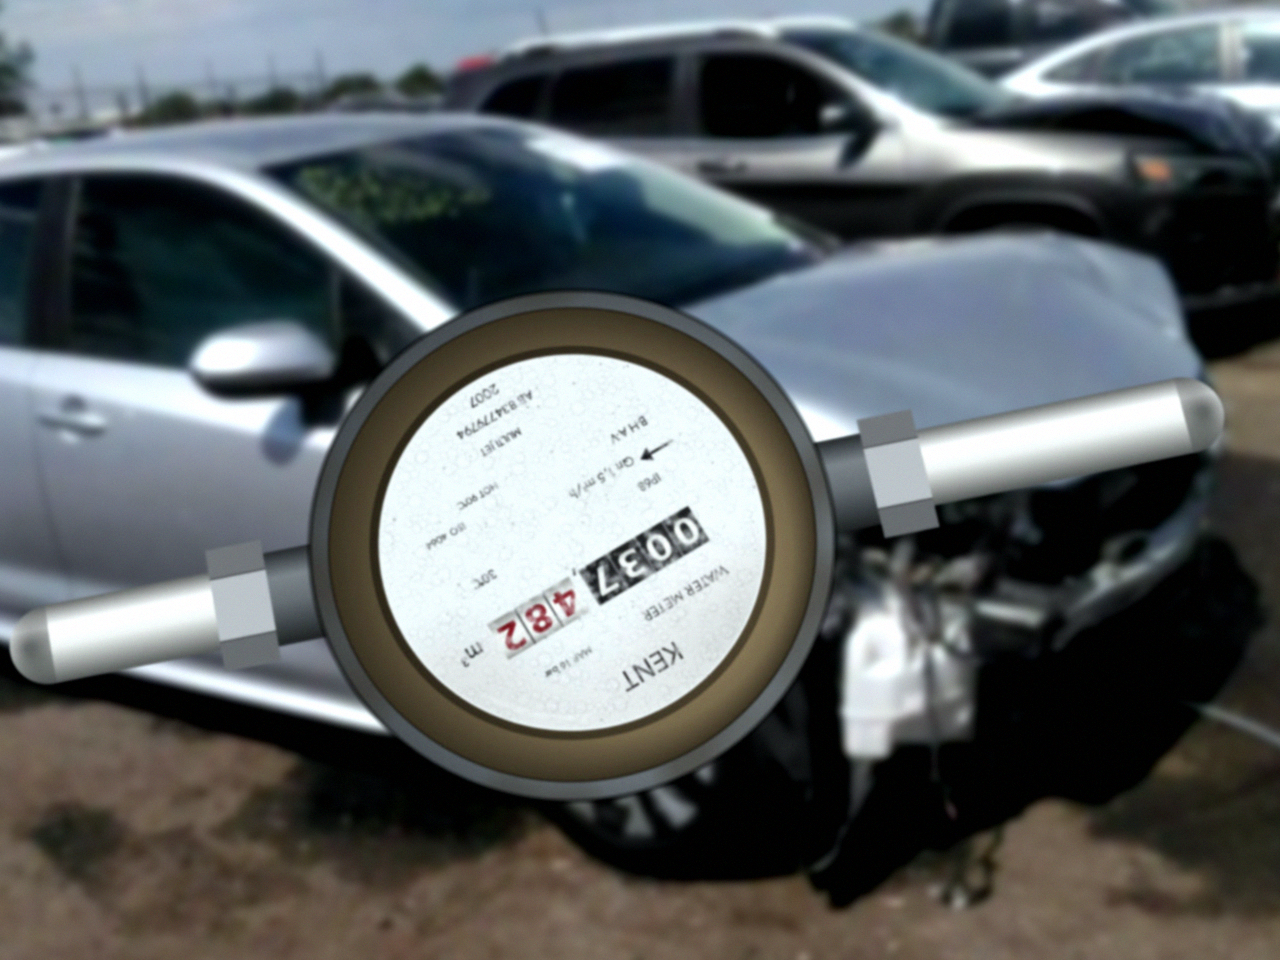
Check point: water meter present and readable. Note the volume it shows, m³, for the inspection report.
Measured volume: 37.482 m³
